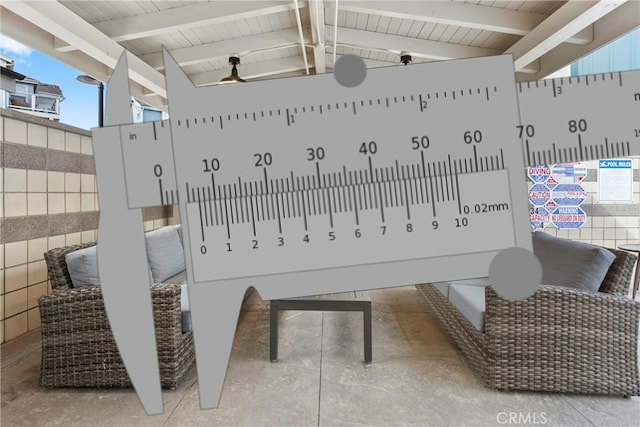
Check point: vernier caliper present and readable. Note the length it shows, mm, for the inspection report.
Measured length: 7.0 mm
